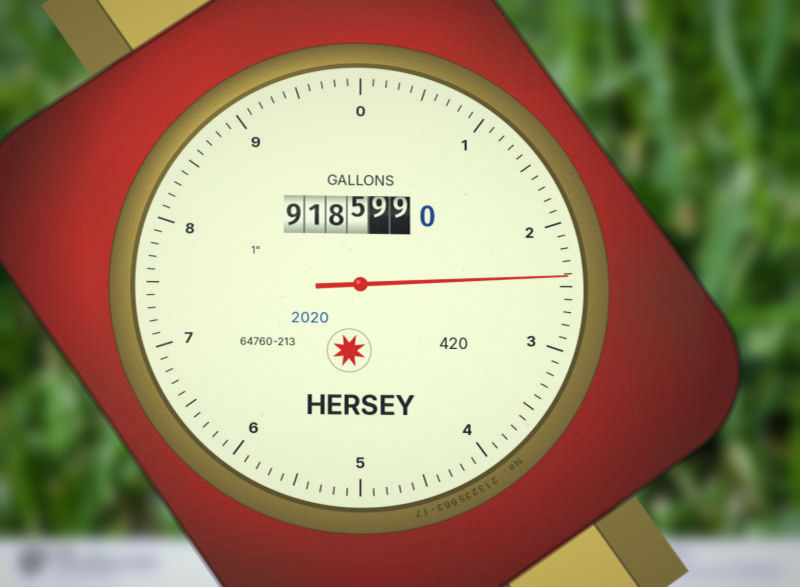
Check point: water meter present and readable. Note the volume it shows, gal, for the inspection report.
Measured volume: 9185992.4 gal
